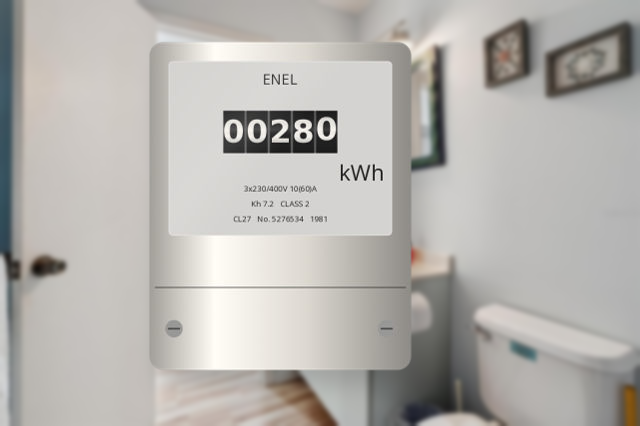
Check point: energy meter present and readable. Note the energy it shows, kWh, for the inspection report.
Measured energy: 280 kWh
